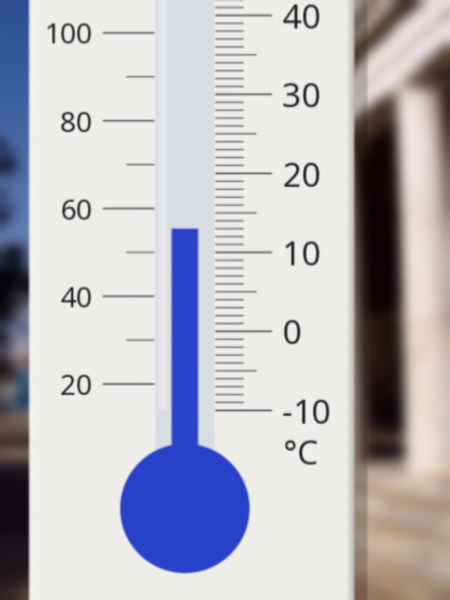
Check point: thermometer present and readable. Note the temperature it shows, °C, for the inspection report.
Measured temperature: 13 °C
